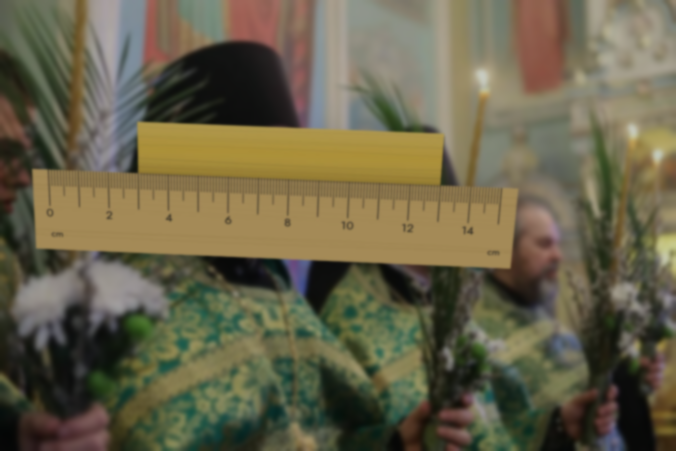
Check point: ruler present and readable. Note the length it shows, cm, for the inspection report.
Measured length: 10 cm
